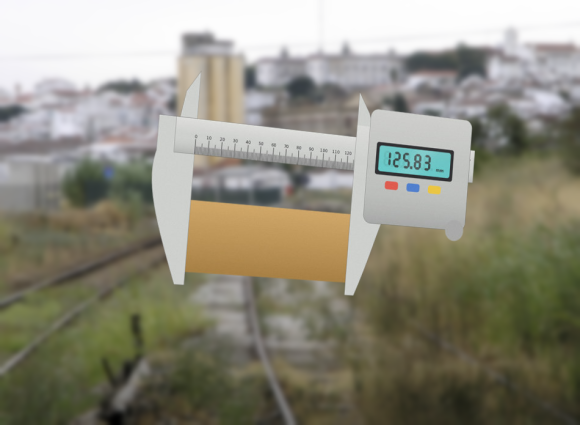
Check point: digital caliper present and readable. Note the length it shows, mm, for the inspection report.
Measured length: 125.83 mm
